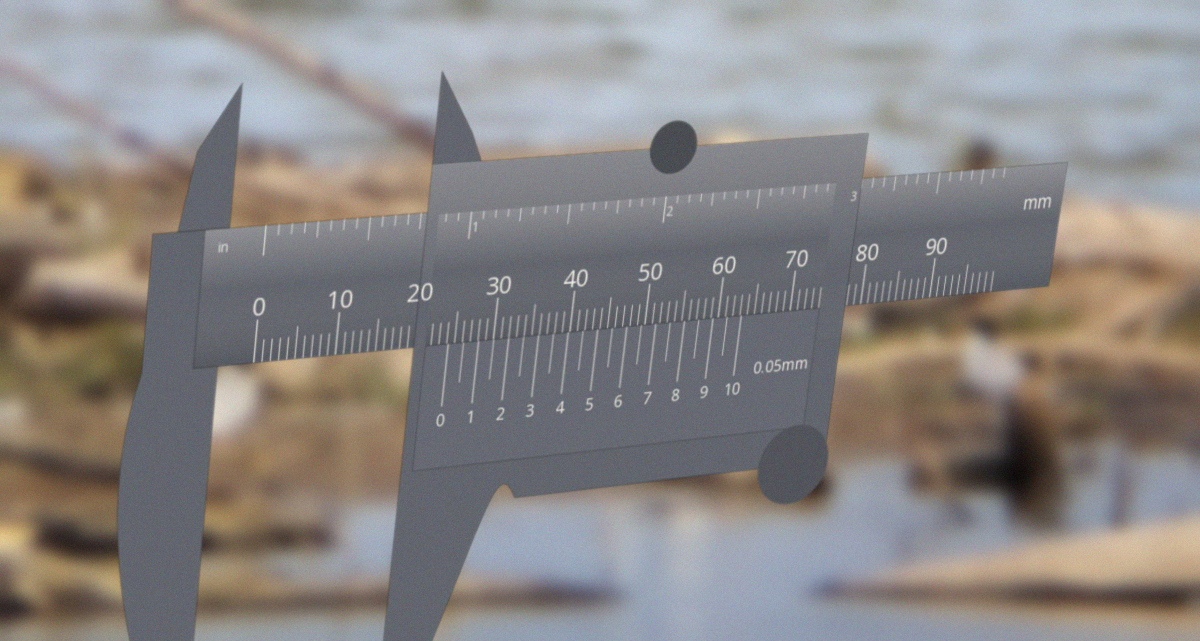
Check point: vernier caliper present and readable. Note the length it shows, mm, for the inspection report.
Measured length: 24.2 mm
